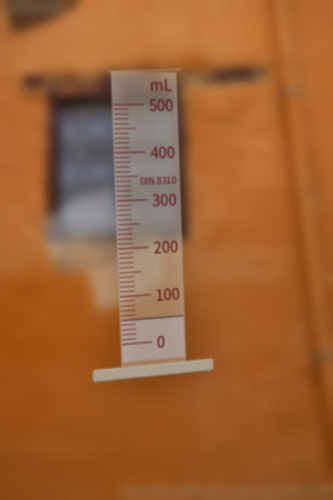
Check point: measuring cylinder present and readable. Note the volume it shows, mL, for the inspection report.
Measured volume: 50 mL
